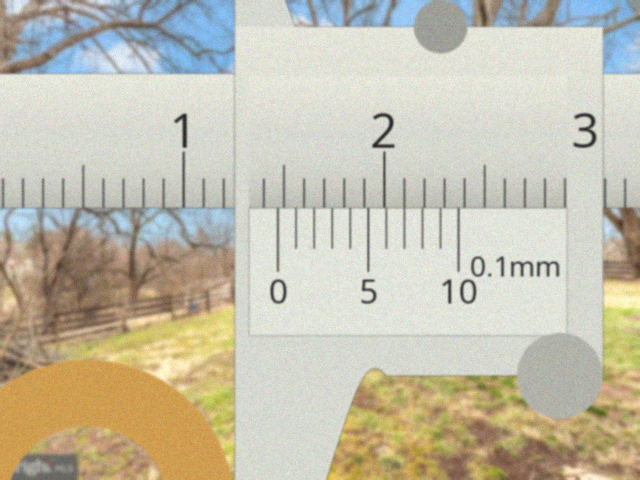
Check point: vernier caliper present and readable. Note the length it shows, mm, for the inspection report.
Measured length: 14.7 mm
